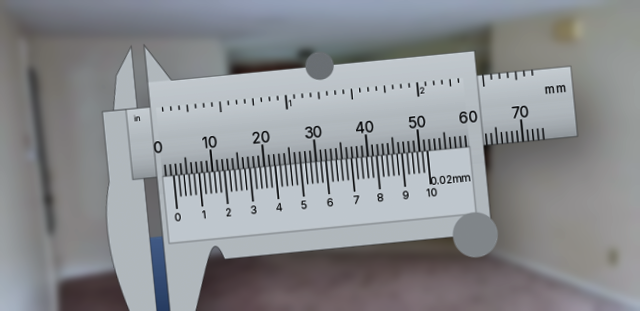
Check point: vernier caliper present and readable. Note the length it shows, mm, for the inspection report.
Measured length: 2.5 mm
